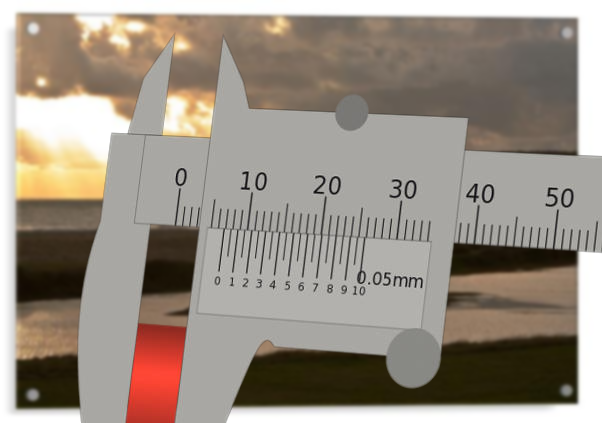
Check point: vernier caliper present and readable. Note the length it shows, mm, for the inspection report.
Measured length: 6.8 mm
